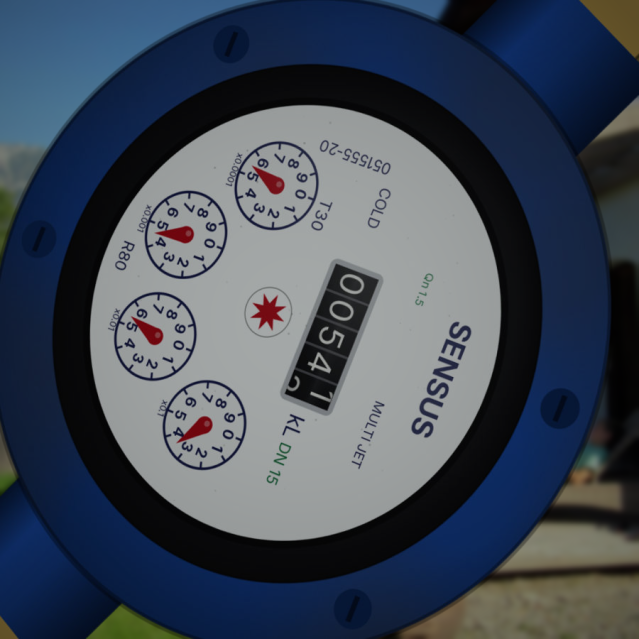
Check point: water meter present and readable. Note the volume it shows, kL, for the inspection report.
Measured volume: 541.3545 kL
